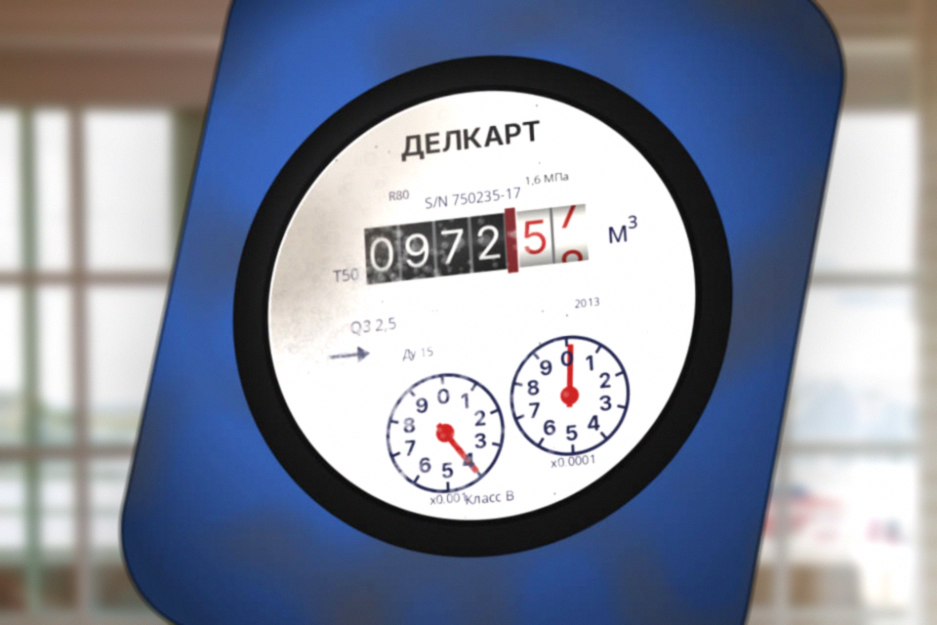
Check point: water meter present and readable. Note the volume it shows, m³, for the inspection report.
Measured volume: 972.5740 m³
